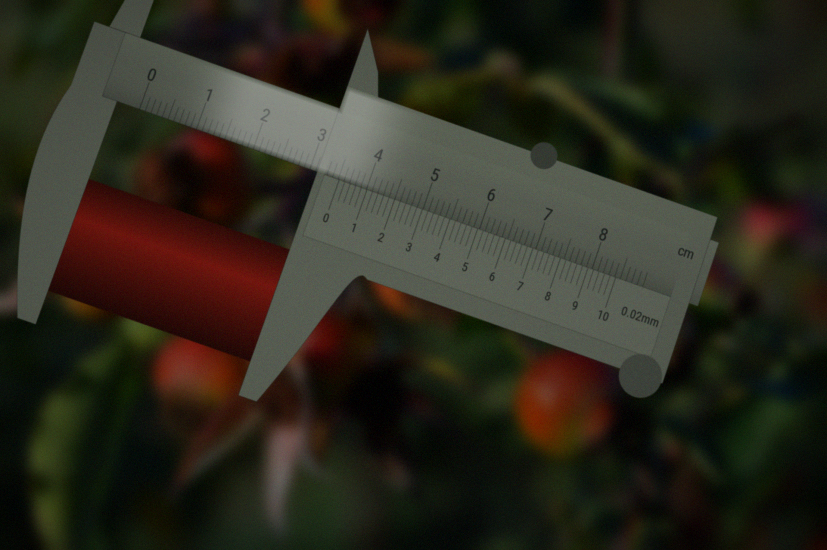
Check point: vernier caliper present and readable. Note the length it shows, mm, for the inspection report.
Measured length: 35.2 mm
